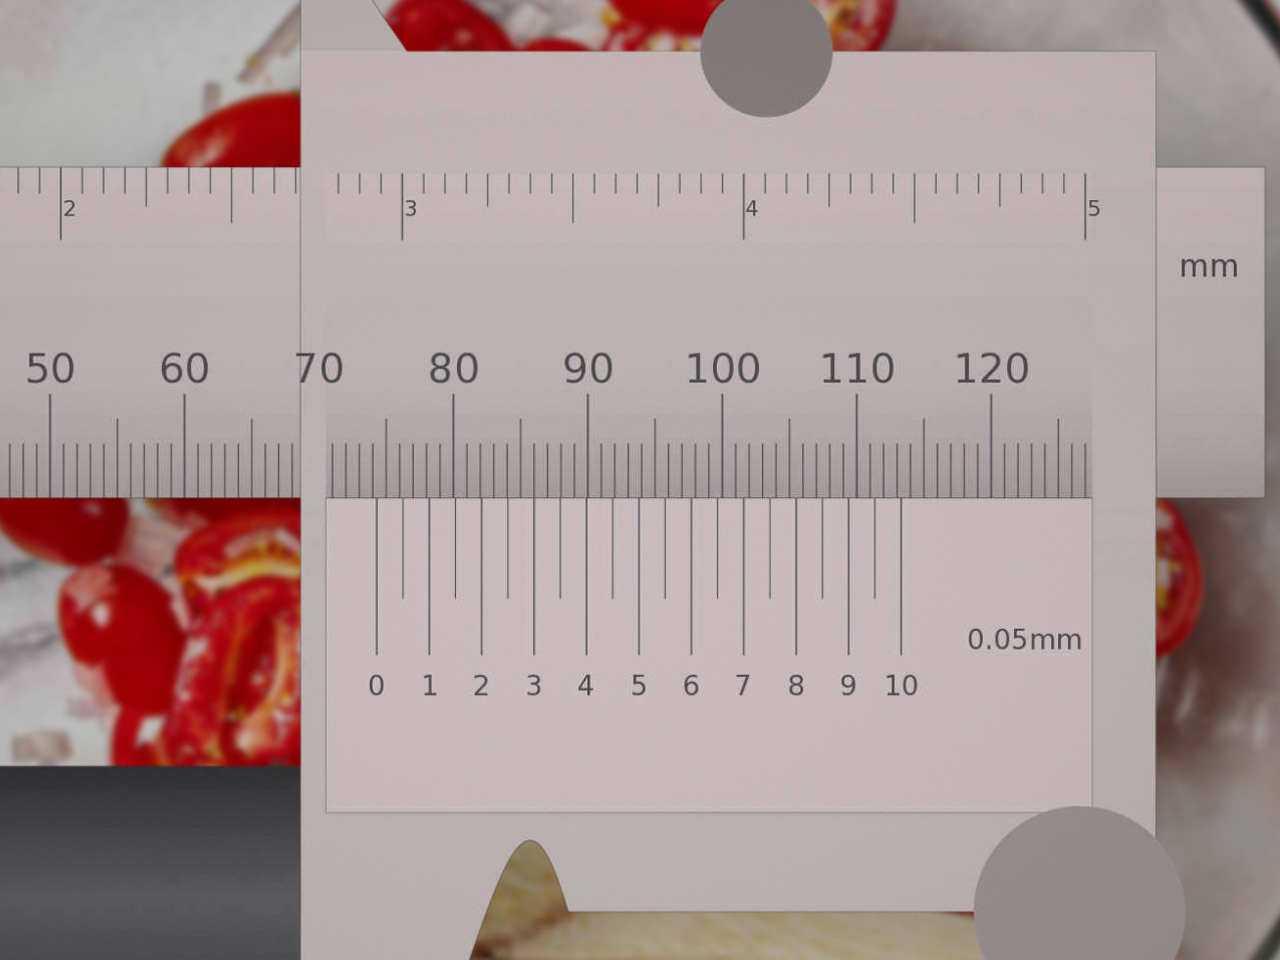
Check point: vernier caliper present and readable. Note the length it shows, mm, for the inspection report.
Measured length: 74.3 mm
